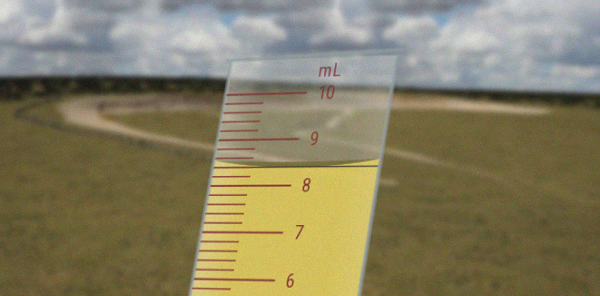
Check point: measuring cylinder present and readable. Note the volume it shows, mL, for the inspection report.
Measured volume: 8.4 mL
